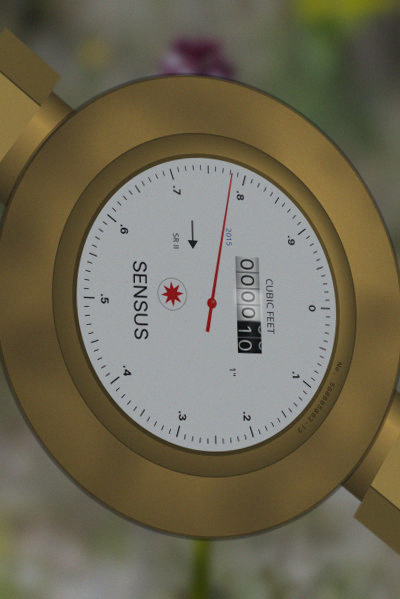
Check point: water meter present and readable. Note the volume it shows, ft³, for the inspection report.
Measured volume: 9.78 ft³
